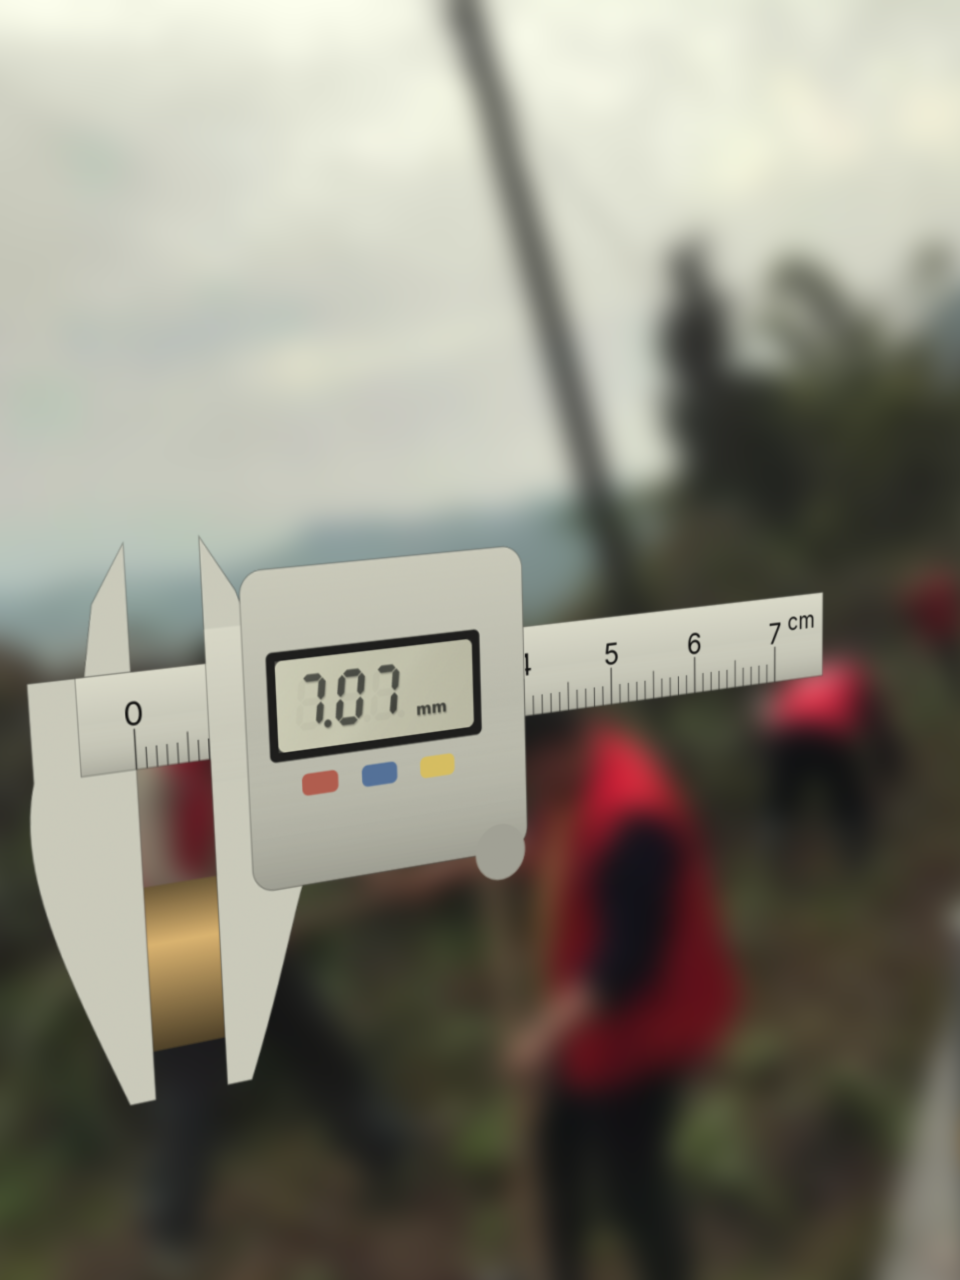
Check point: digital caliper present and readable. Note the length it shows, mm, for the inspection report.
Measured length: 7.07 mm
